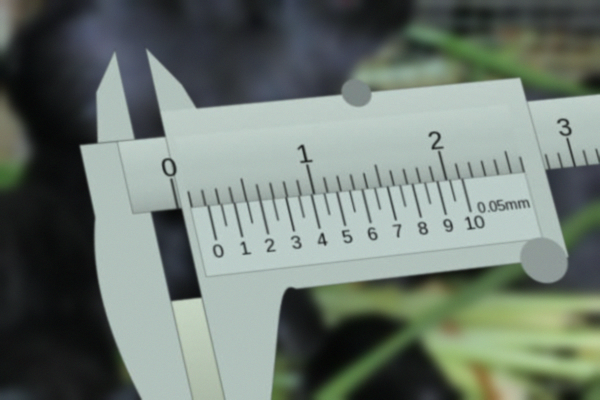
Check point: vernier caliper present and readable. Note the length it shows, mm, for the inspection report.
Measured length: 2.2 mm
